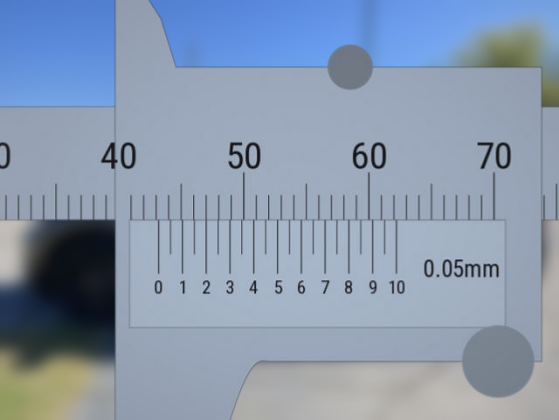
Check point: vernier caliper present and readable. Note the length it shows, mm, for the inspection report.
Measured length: 43.2 mm
